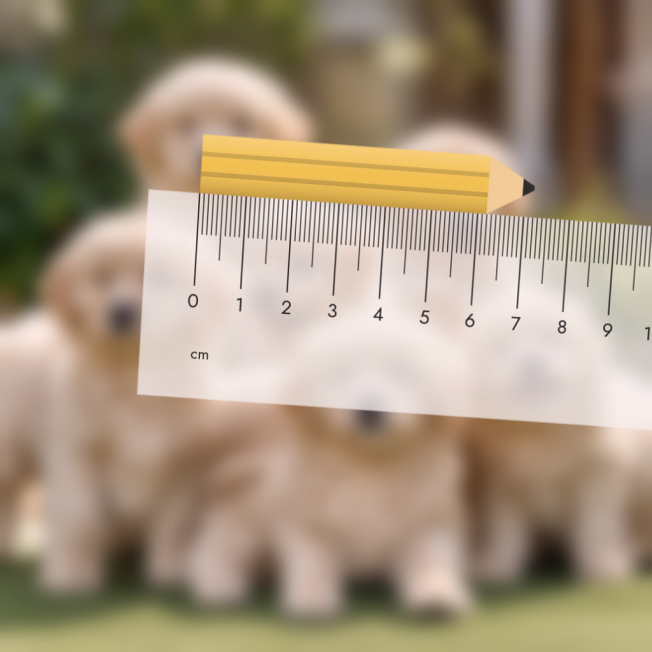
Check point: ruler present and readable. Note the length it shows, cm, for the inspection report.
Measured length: 7.2 cm
